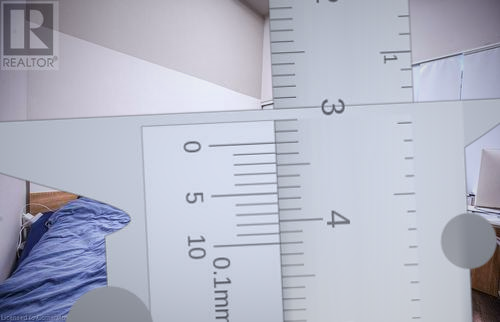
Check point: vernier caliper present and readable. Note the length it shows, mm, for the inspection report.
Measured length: 33.0 mm
